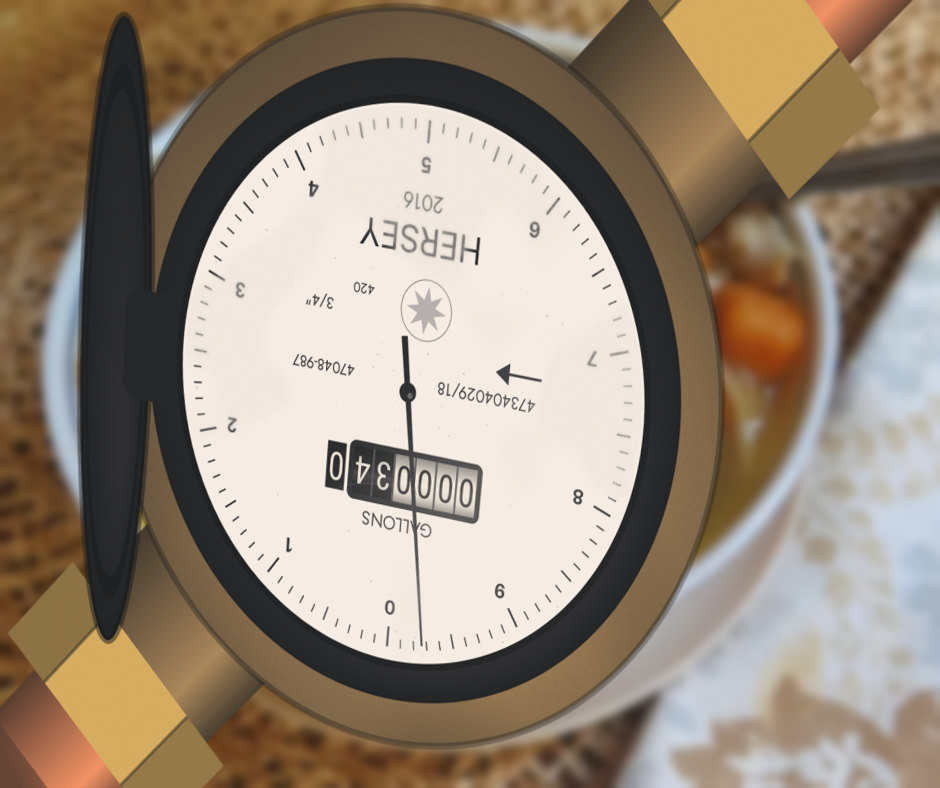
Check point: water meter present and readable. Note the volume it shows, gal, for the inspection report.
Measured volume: 339.7 gal
